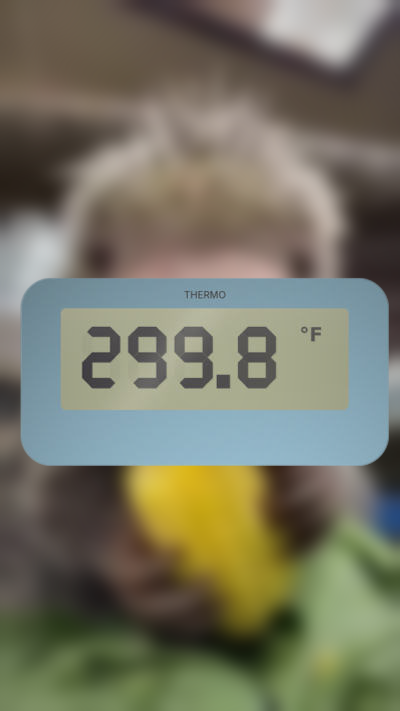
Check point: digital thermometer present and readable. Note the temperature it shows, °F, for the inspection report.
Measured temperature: 299.8 °F
